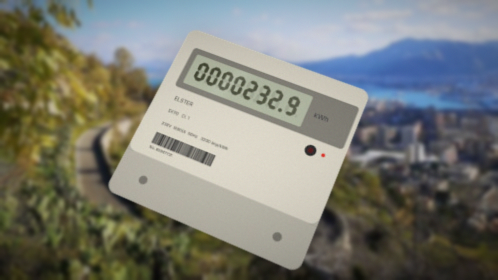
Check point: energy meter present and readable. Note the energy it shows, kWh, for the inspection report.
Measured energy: 232.9 kWh
